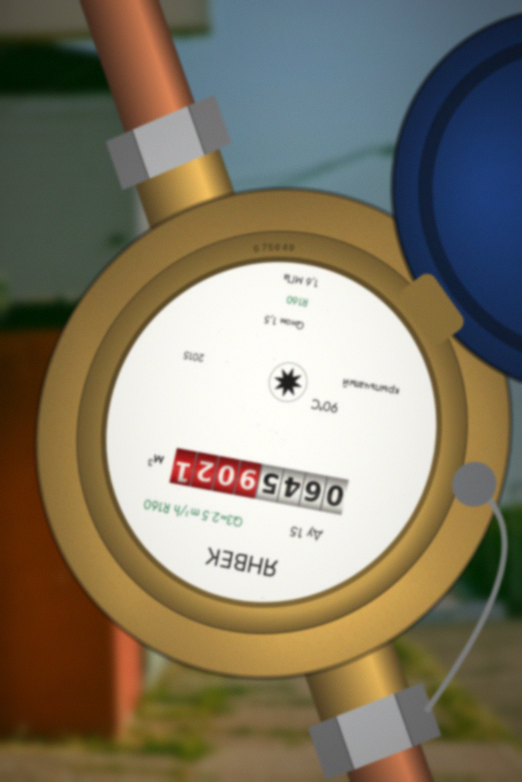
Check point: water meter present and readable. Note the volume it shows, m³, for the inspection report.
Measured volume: 645.9021 m³
